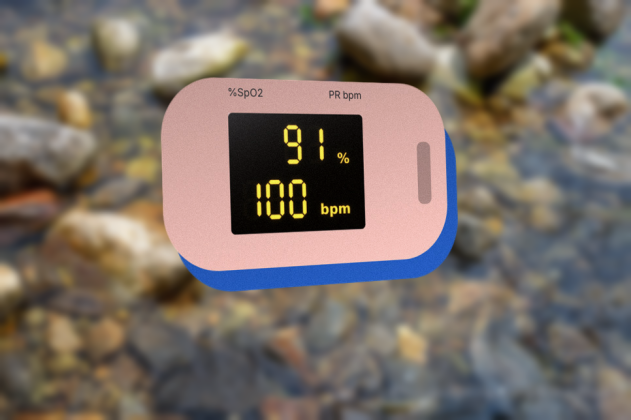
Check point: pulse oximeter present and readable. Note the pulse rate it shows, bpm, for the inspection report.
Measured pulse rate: 100 bpm
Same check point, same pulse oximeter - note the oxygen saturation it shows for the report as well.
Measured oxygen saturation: 91 %
